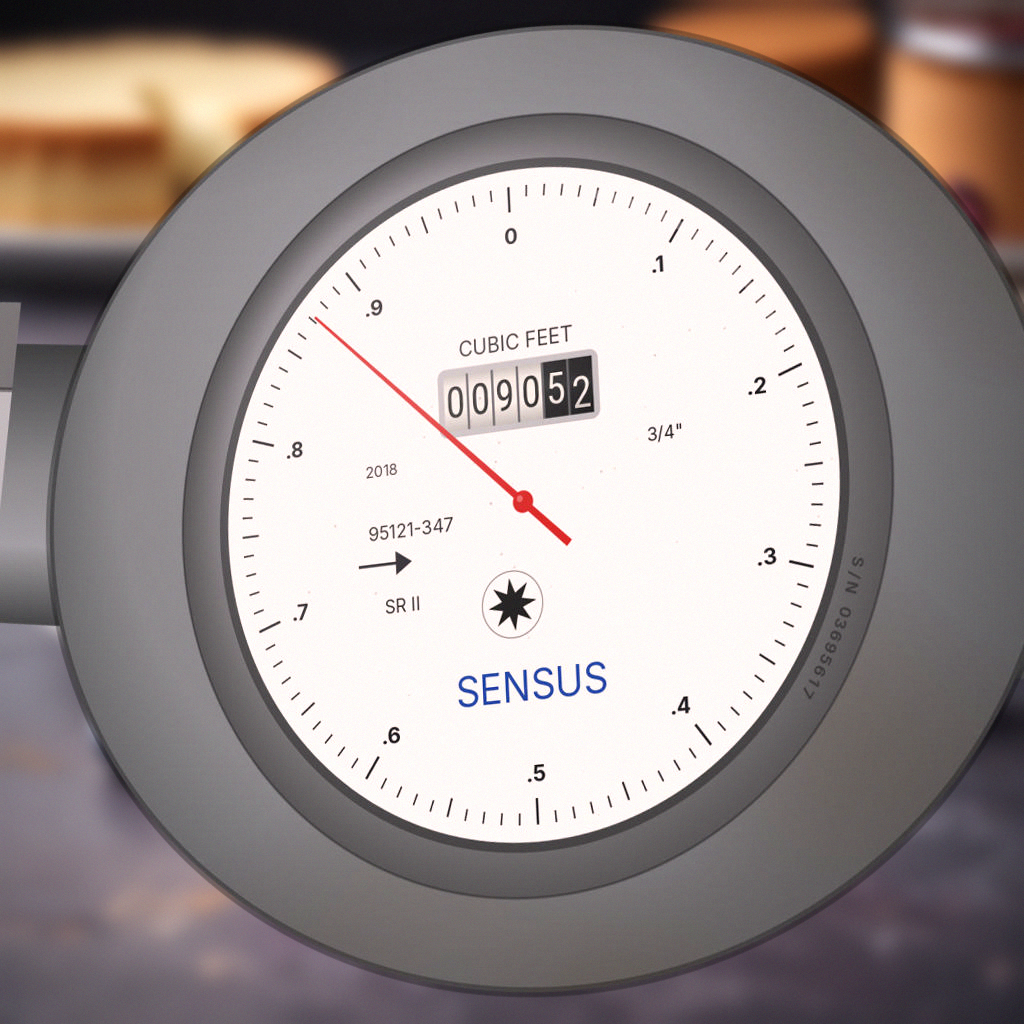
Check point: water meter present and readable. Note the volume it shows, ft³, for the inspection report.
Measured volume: 9051.87 ft³
